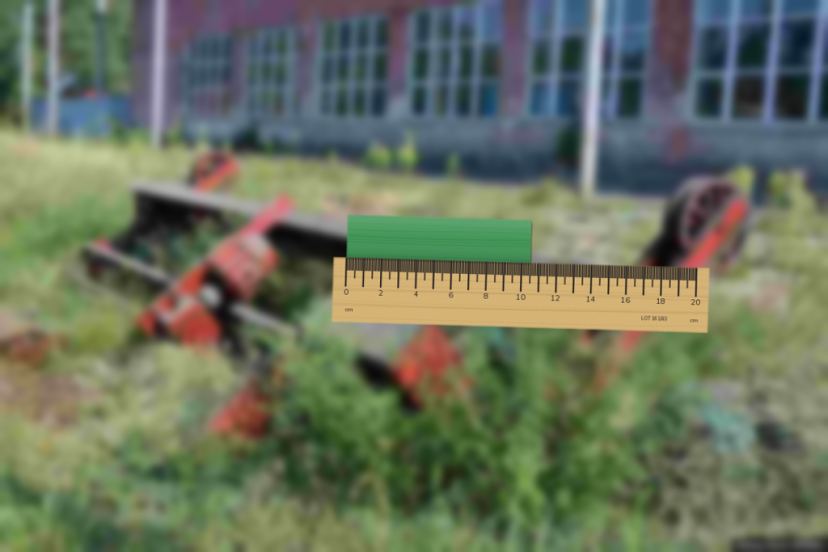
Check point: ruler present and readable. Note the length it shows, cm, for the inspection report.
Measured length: 10.5 cm
